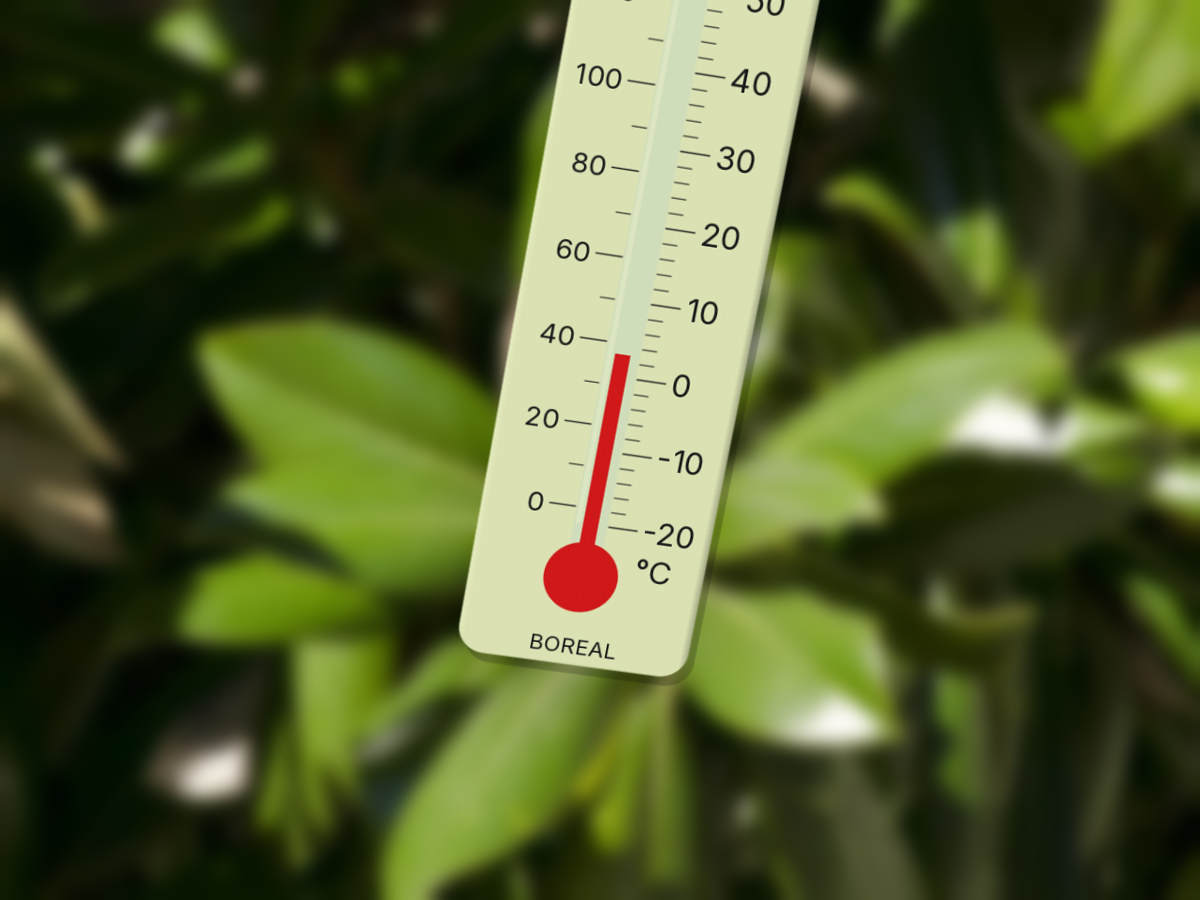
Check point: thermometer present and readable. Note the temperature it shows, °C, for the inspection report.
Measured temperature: 3 °C
